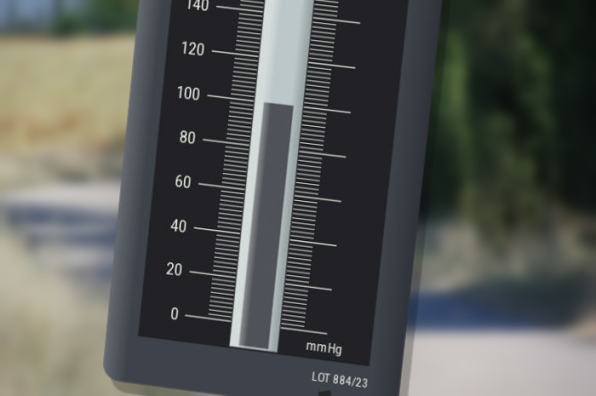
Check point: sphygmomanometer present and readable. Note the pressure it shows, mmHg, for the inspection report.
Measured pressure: 100 mmHg
